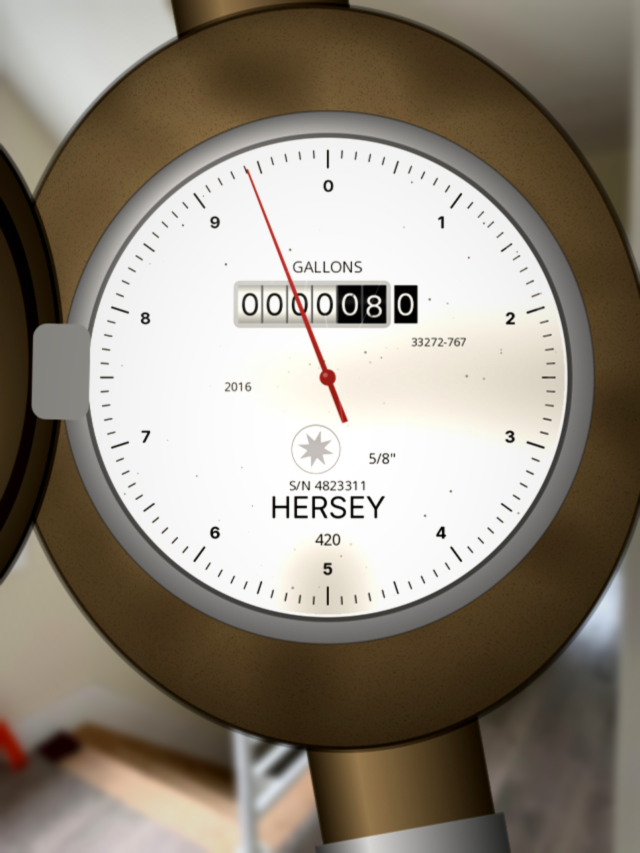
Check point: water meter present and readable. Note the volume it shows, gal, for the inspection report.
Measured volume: 79.4 gal
